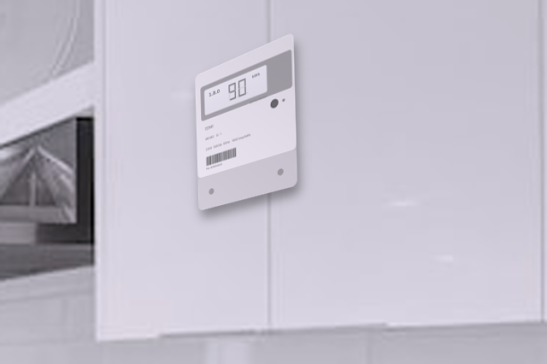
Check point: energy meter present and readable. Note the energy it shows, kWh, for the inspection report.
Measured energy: 90 kWh
